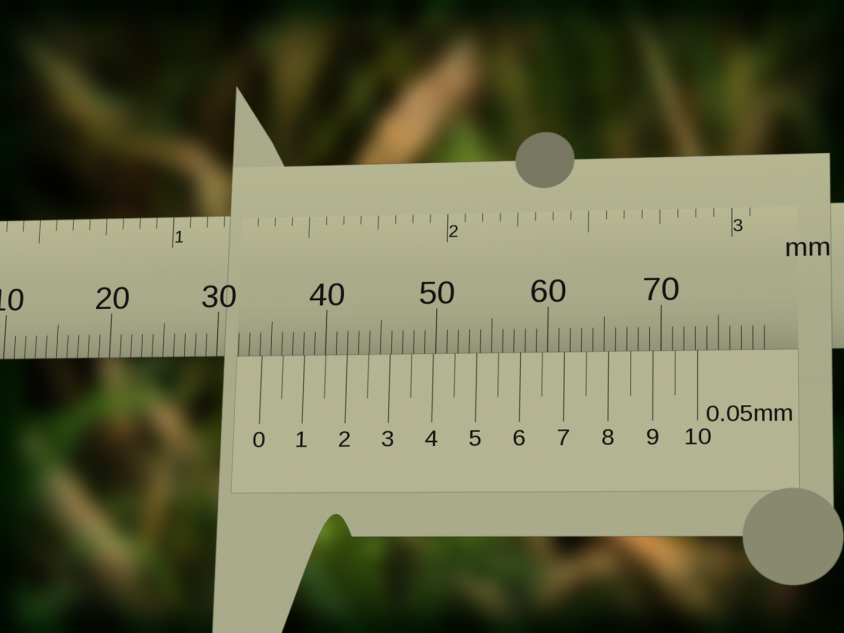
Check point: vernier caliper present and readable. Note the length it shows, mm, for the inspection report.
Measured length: 34.2 mm
